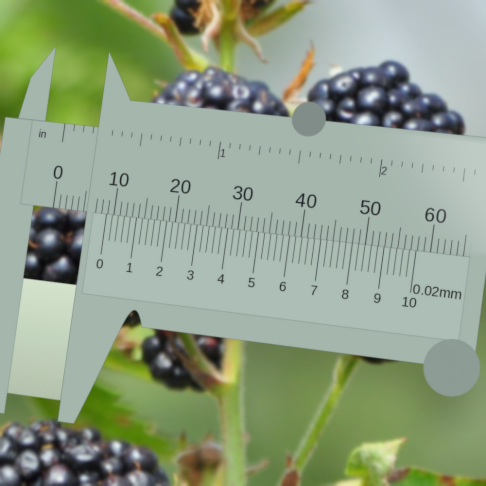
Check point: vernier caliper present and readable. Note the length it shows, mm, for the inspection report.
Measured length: 8.8 mm
